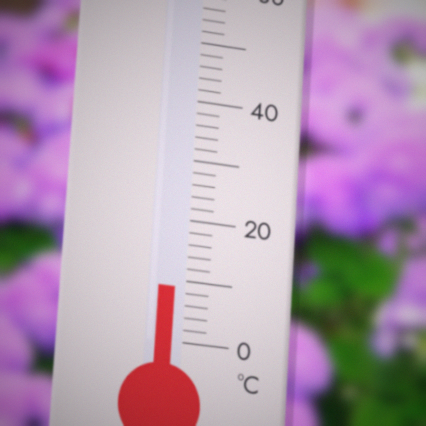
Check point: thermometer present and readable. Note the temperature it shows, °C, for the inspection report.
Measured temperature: 9 °C
